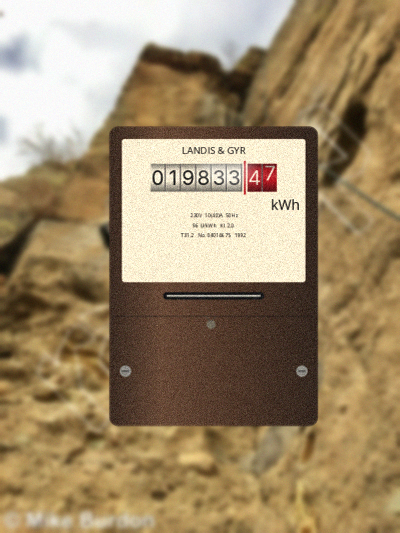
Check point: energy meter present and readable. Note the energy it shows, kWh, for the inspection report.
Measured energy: 19833.47 kWh
